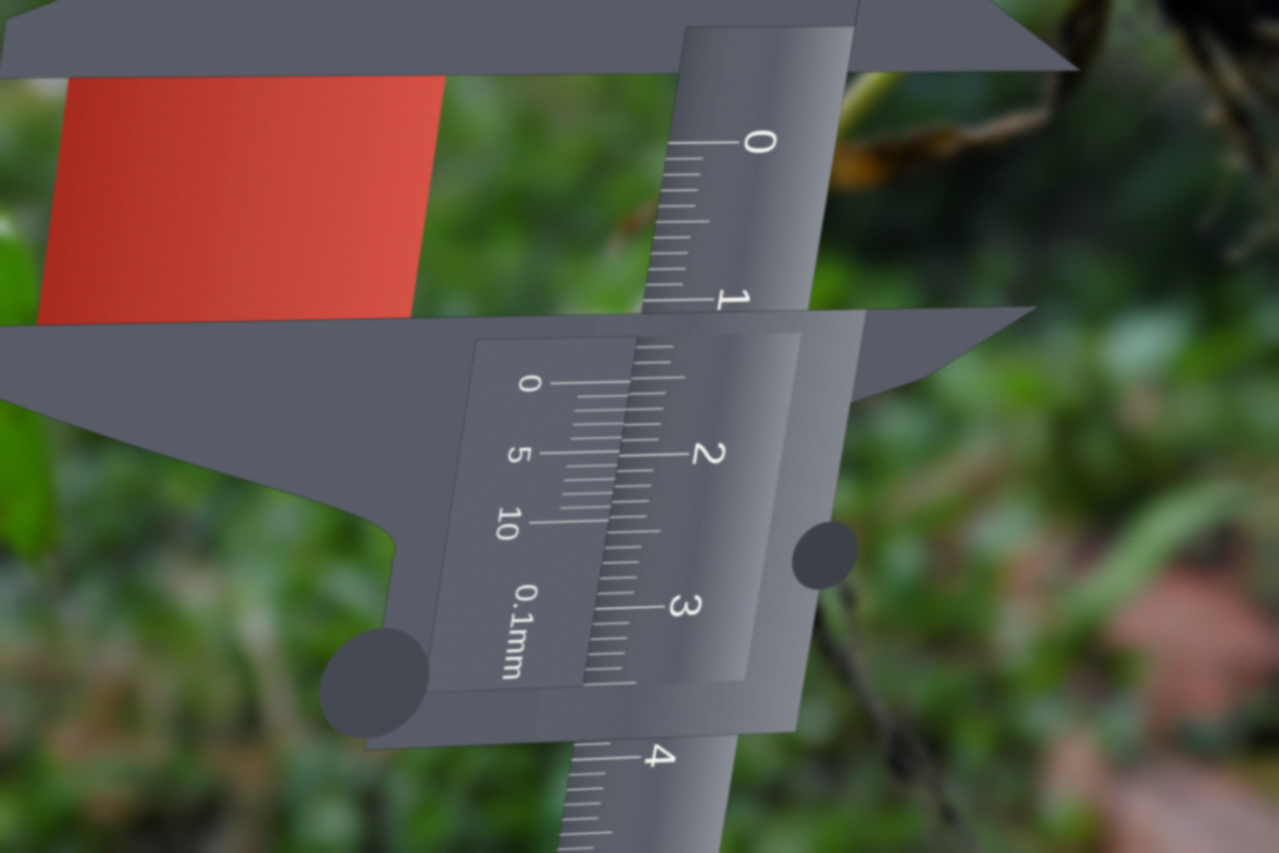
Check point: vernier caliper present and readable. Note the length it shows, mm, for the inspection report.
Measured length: 15.2 mm
